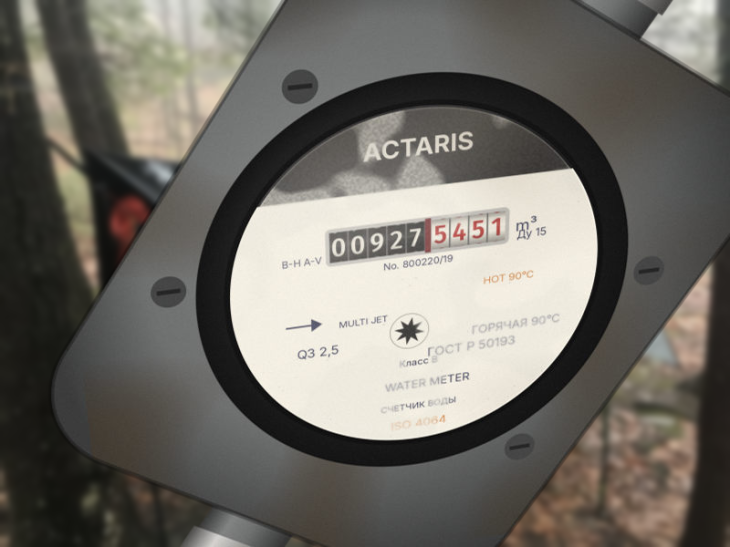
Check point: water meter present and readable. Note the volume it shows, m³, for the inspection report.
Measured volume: 927.5451 m³
